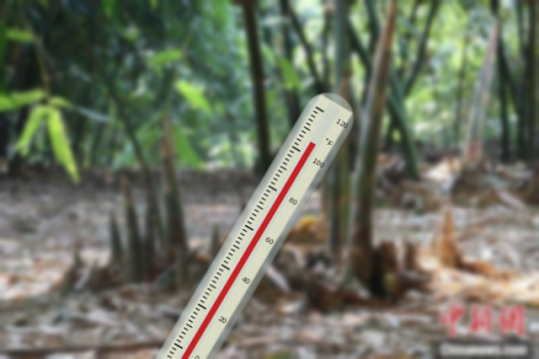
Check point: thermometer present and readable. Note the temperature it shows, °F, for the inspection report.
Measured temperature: 106 °F
